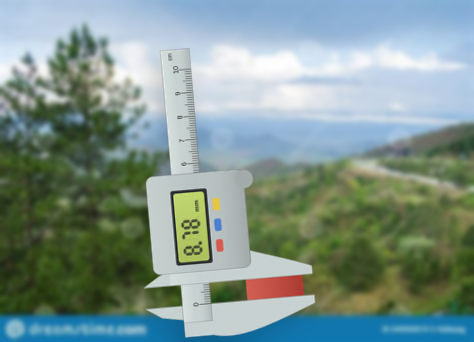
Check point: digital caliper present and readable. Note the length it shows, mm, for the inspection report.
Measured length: 8.78 mm
